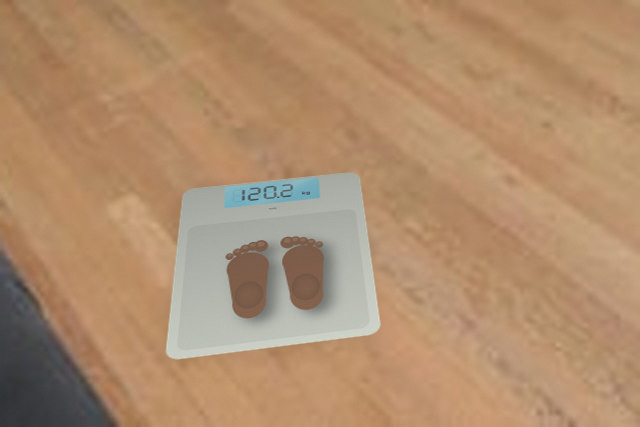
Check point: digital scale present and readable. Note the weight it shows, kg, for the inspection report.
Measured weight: 120.2 kg
